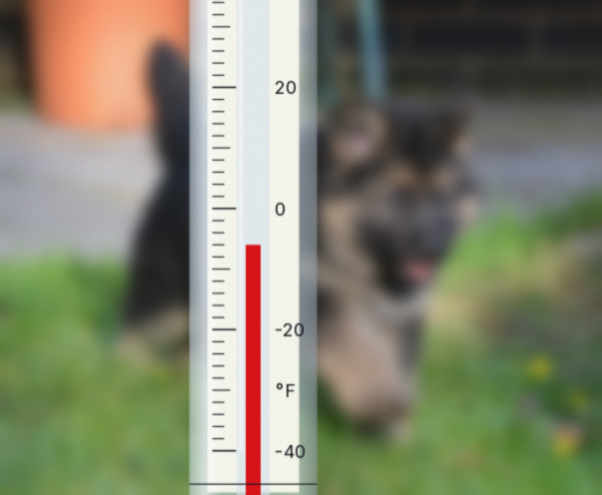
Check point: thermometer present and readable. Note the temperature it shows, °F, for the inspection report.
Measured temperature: -6 °F
